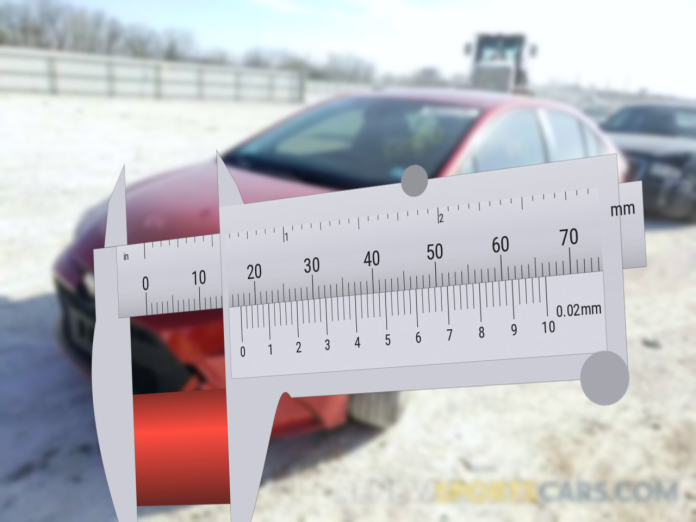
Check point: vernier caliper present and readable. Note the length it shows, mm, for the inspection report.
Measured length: 17.4 mm
